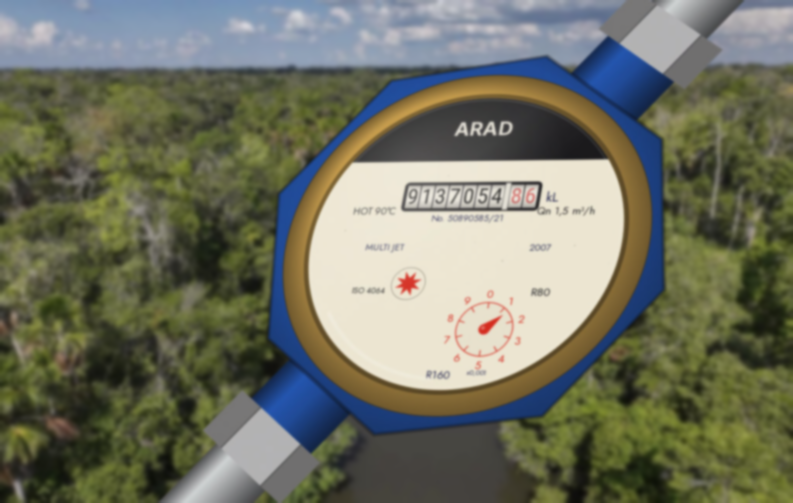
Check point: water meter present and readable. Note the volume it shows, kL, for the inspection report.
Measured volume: 9137054.861 kL
